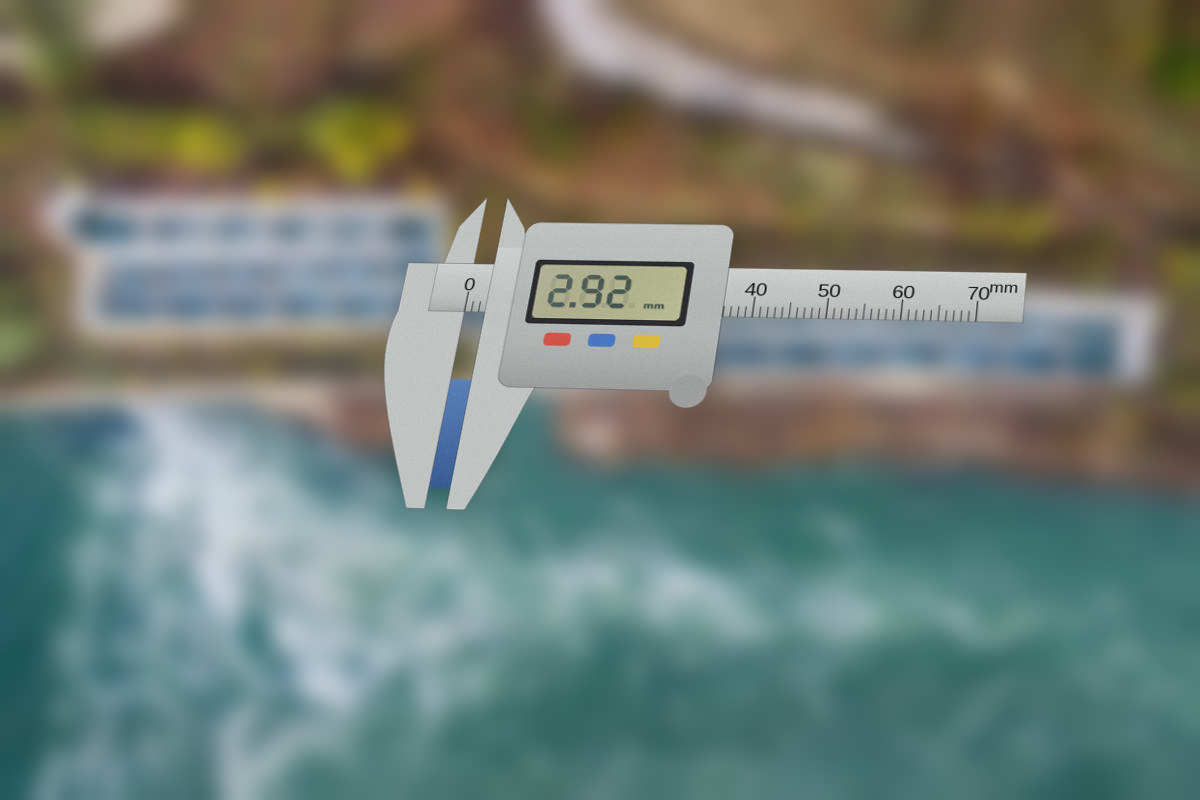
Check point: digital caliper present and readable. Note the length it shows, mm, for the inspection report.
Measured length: 2.92 mm
